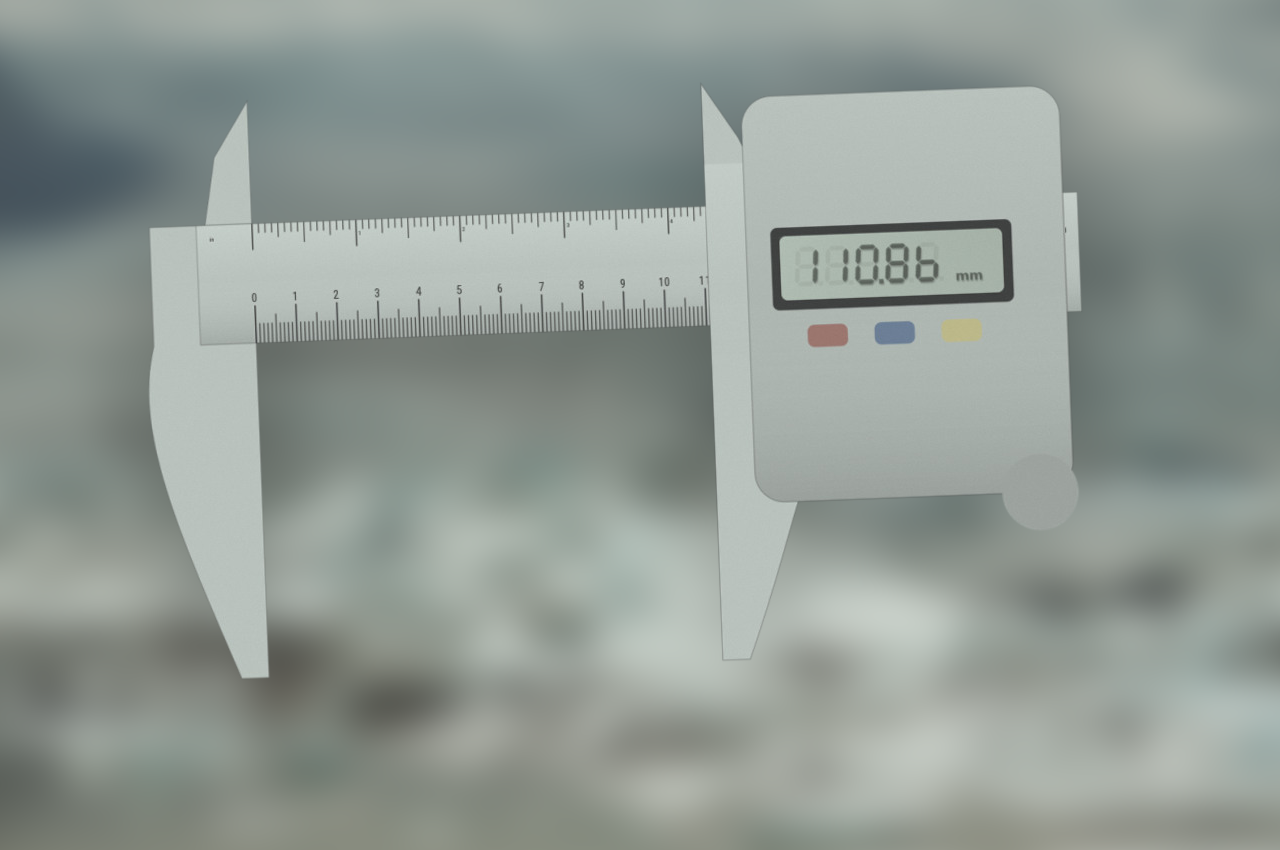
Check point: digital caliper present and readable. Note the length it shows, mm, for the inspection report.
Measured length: 110.86 mm
